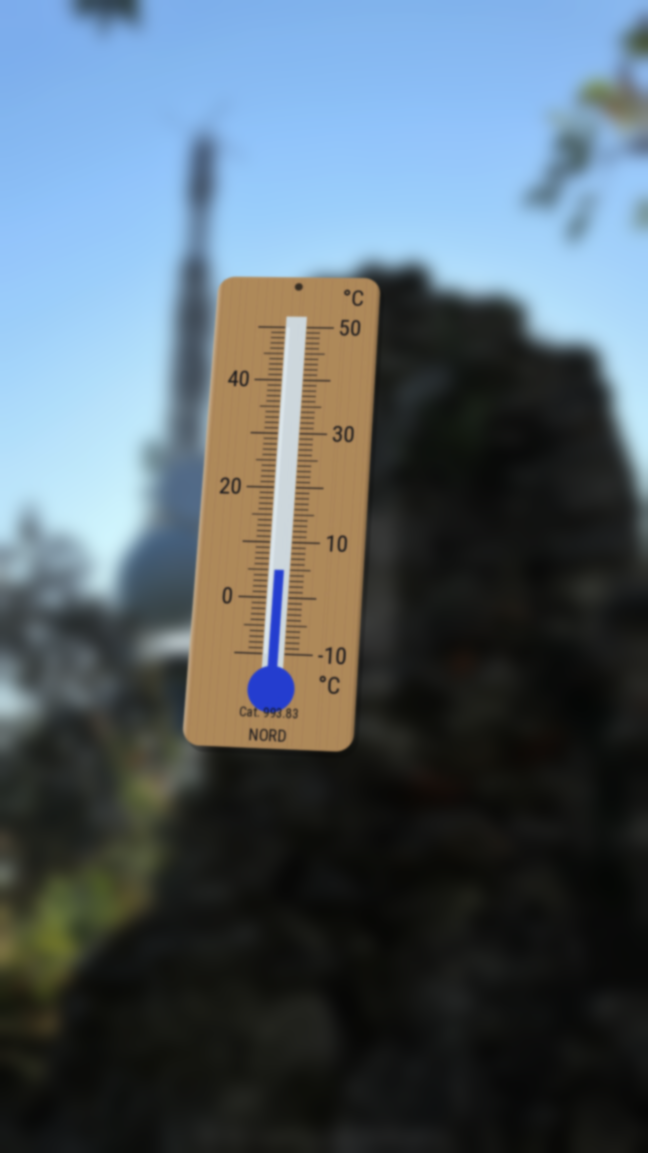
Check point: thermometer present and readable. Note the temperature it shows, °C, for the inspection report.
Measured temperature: 5 °C
